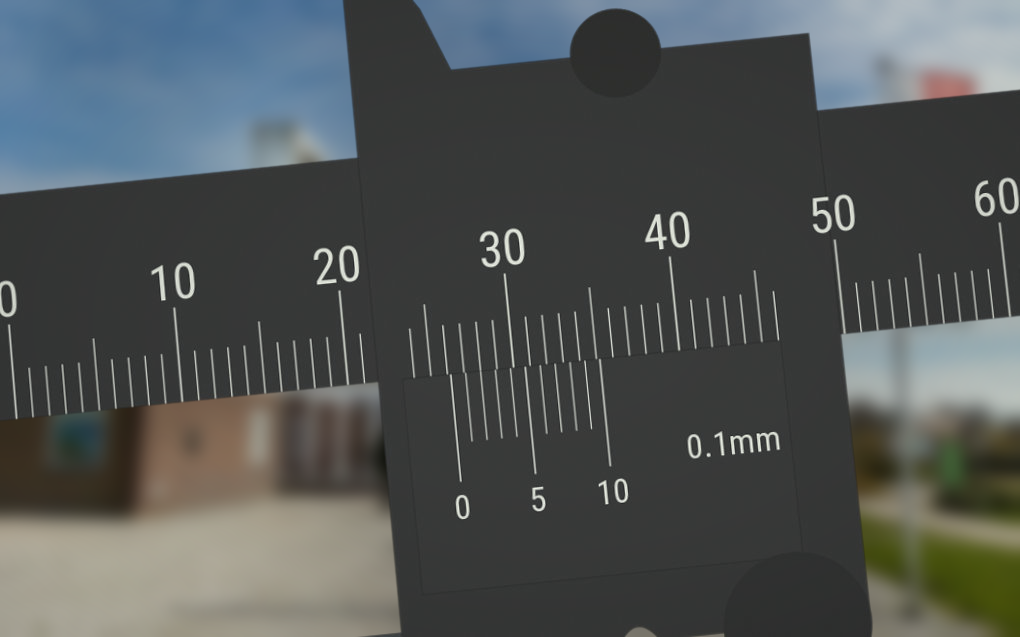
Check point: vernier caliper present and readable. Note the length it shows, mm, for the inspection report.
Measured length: 26.2 mm
